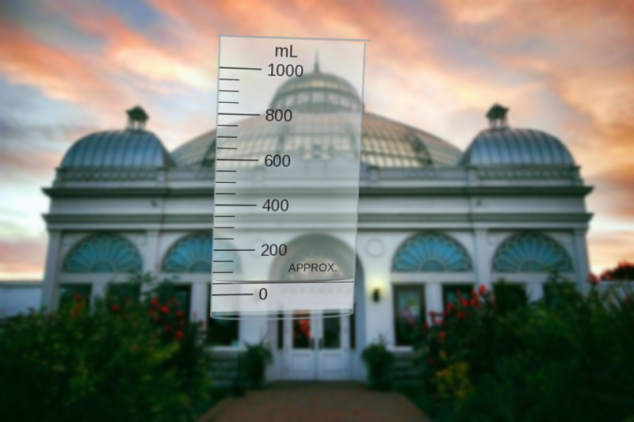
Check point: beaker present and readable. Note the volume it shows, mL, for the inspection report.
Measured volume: 50 mL
